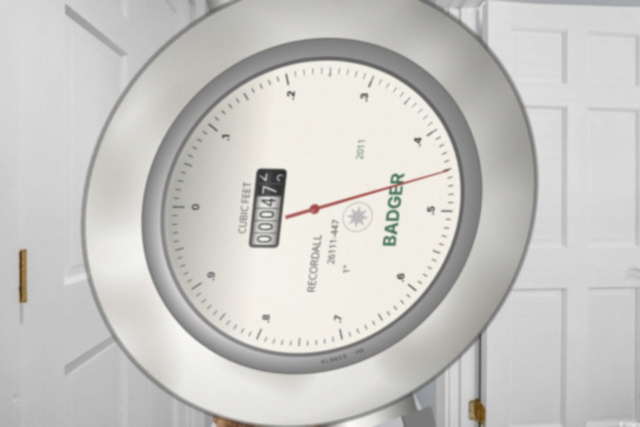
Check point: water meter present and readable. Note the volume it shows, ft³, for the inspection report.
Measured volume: 472.45 ft³
